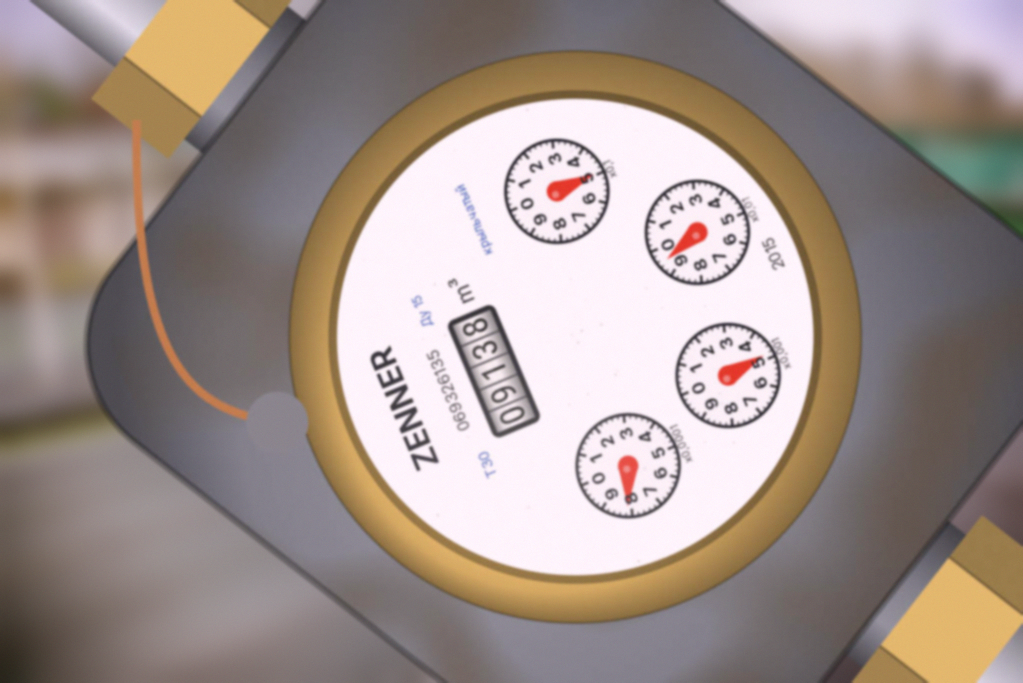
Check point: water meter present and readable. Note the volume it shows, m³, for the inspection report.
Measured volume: 9138.4948 m³
